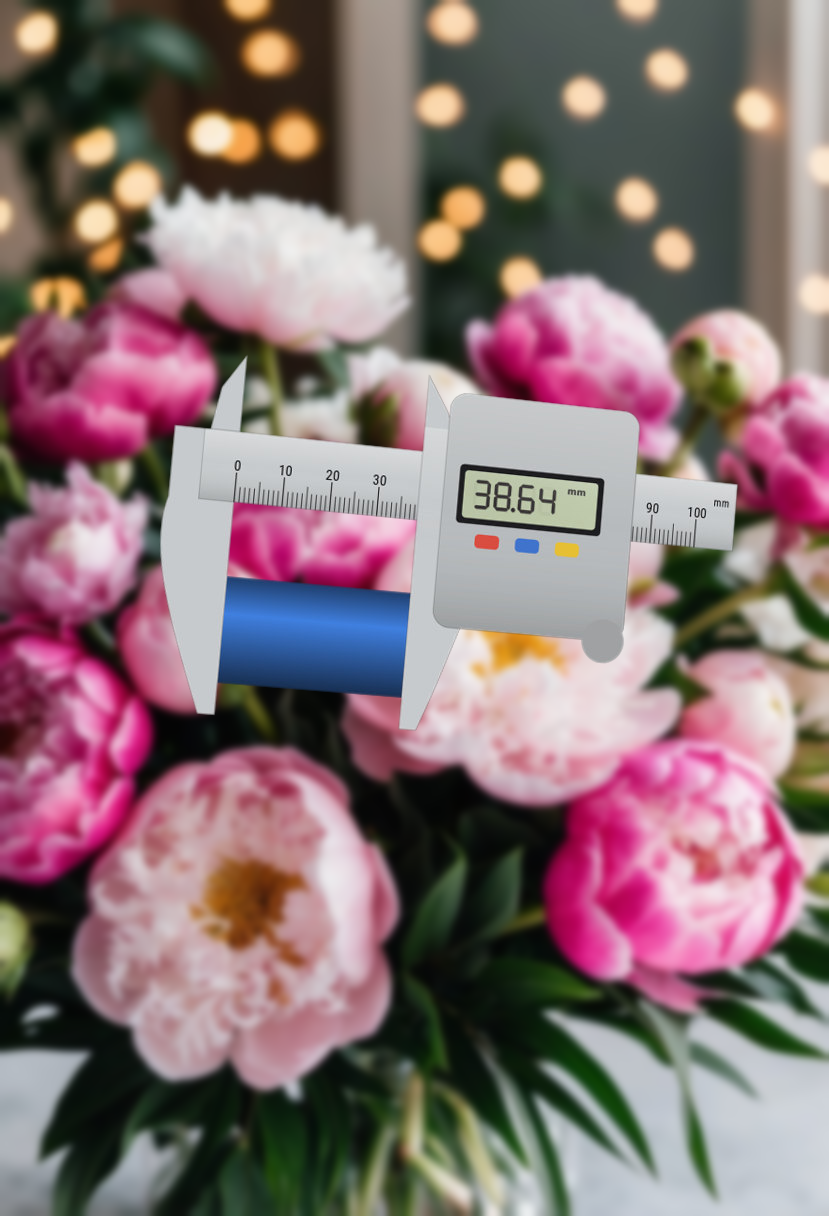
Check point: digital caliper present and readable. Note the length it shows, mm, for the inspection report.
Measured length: 38.64 mm
